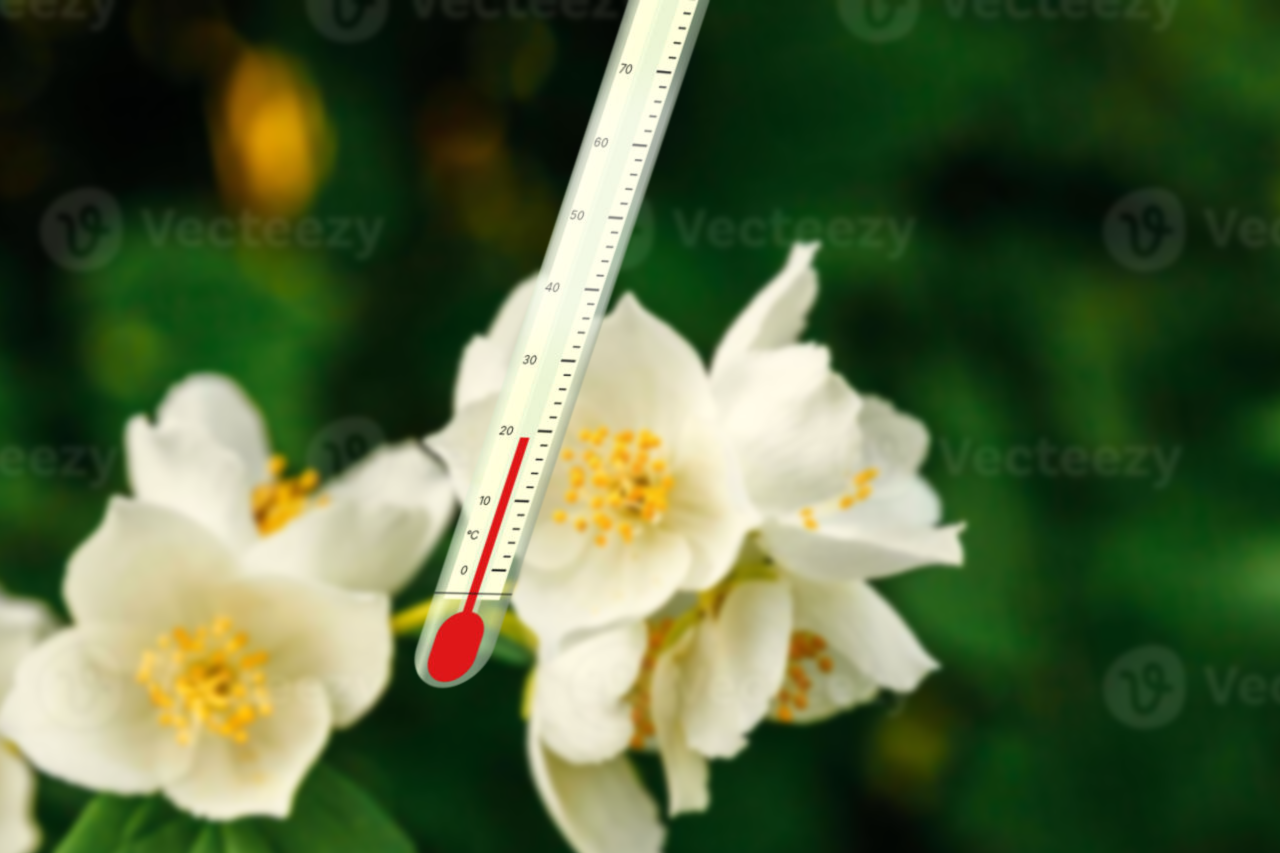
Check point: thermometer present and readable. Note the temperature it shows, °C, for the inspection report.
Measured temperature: 19 °C
